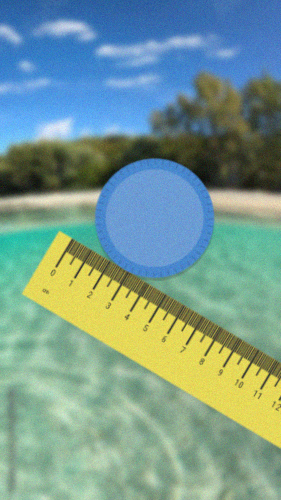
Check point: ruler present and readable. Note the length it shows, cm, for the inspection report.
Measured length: 5.5 cm
